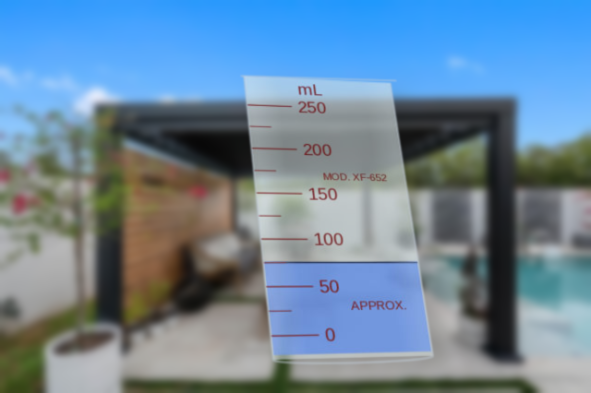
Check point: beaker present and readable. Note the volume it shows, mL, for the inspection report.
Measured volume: 75 mL
